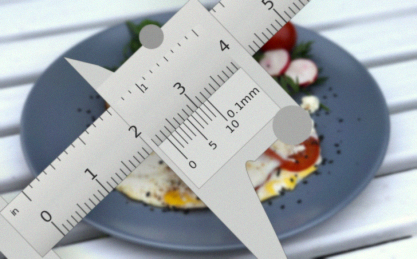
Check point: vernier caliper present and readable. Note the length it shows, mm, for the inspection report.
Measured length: 23.0 mm
